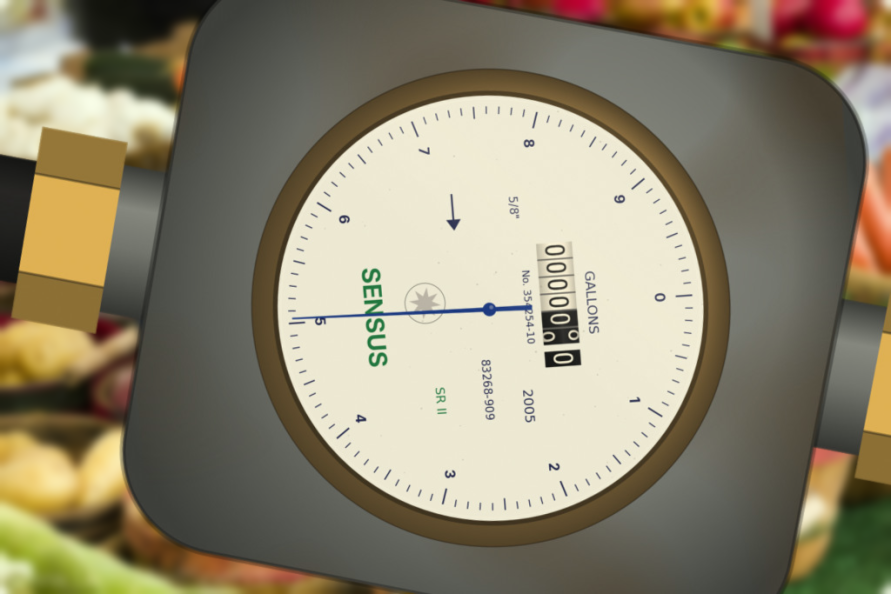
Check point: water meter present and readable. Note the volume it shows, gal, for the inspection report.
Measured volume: 85.0 gal
